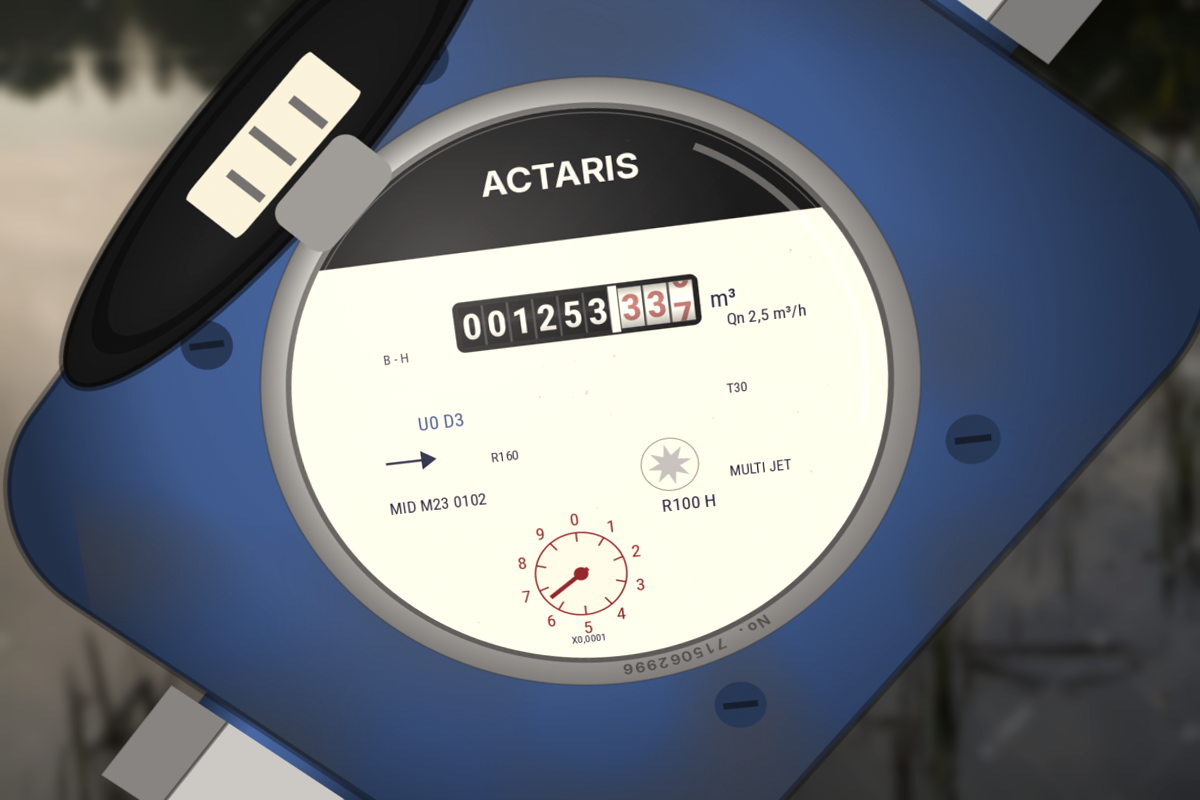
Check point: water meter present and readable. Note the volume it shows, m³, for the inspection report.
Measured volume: 1253.3366 m³
